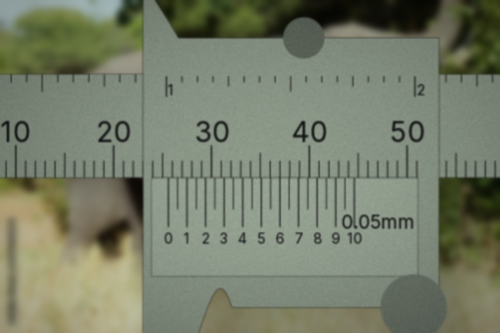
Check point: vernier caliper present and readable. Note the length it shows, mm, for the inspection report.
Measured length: 25.6 mm
